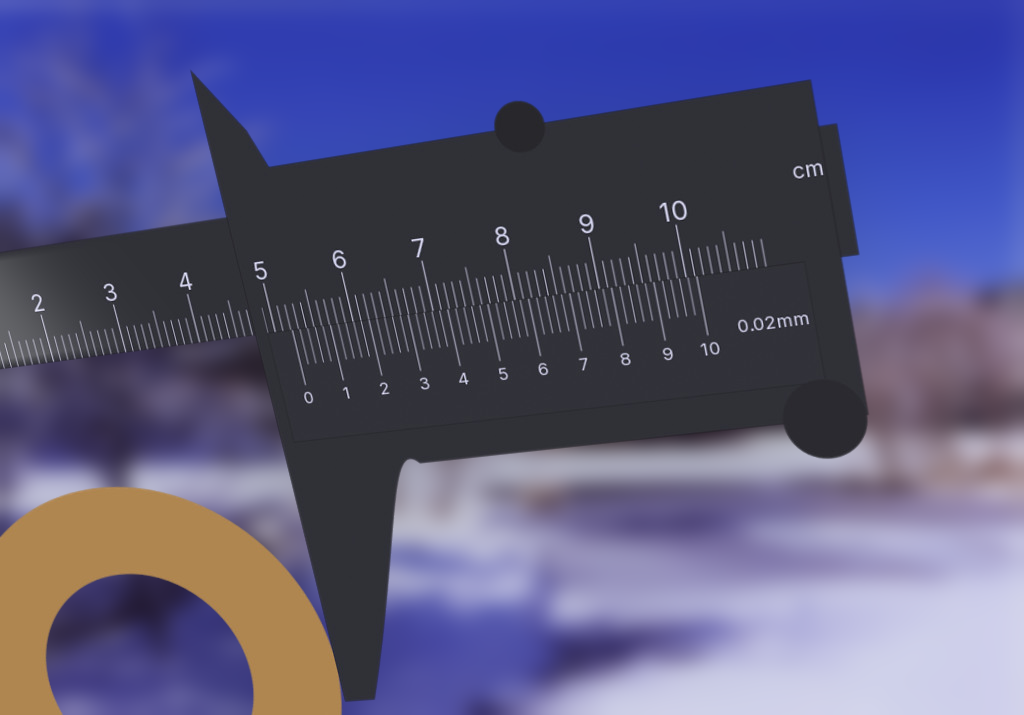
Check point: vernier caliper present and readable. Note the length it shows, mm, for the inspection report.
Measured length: 52.2 mm
